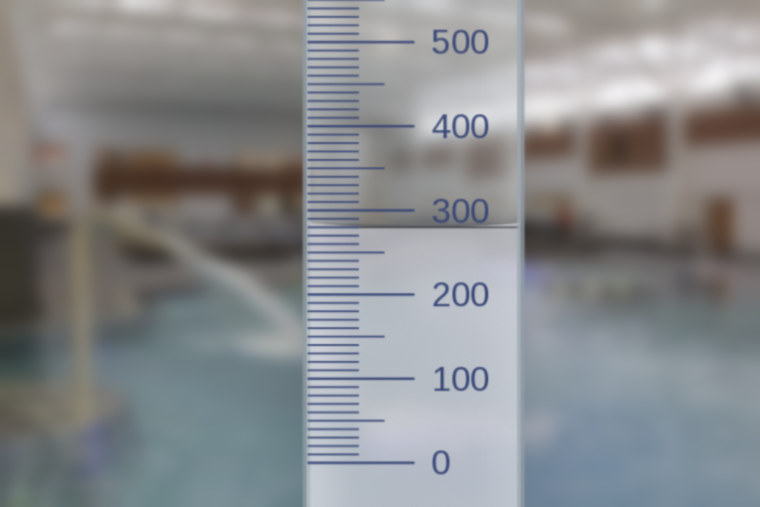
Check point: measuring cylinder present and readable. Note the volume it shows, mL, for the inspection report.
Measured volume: 280 mL
